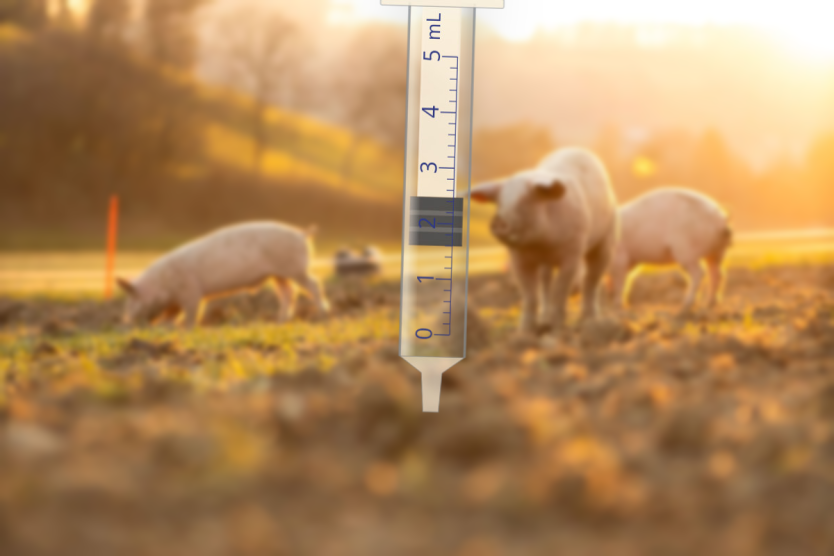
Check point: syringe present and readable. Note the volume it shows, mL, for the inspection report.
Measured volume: 1.6 mL
